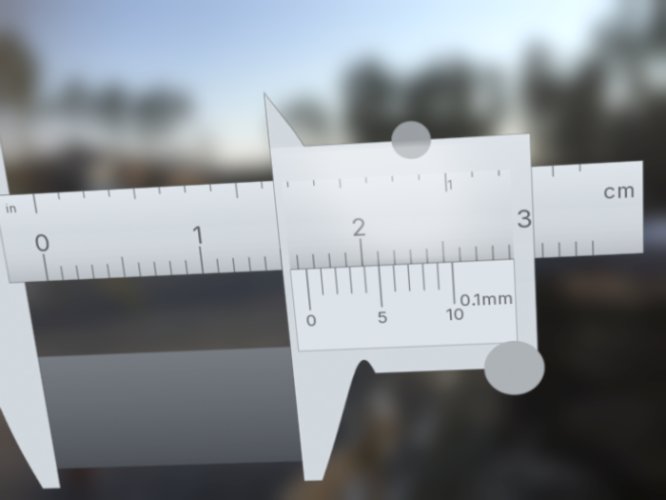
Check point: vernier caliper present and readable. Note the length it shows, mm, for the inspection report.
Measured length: 16.5 mm
